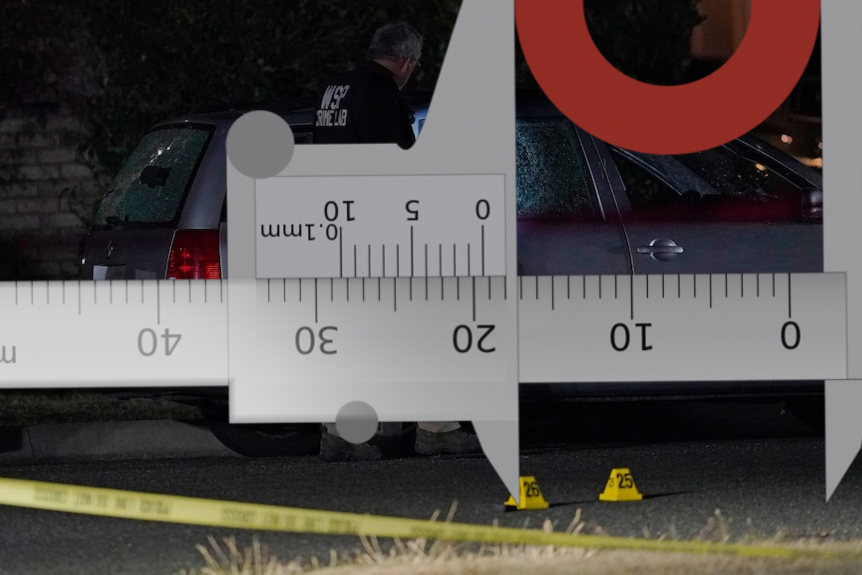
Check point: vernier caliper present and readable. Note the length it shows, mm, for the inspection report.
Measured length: 19.4 mm
